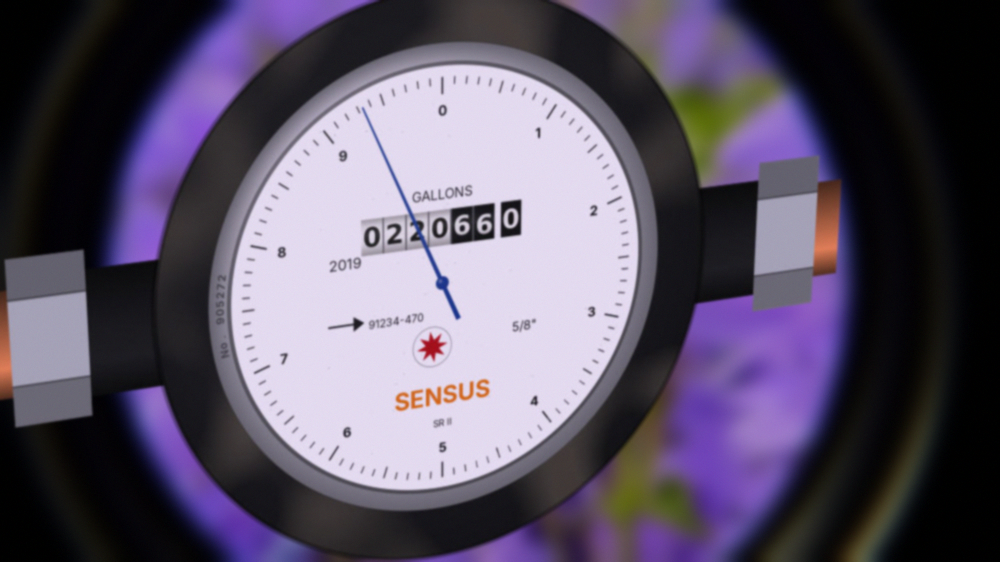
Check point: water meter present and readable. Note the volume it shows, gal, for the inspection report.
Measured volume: 220659.3 gal
